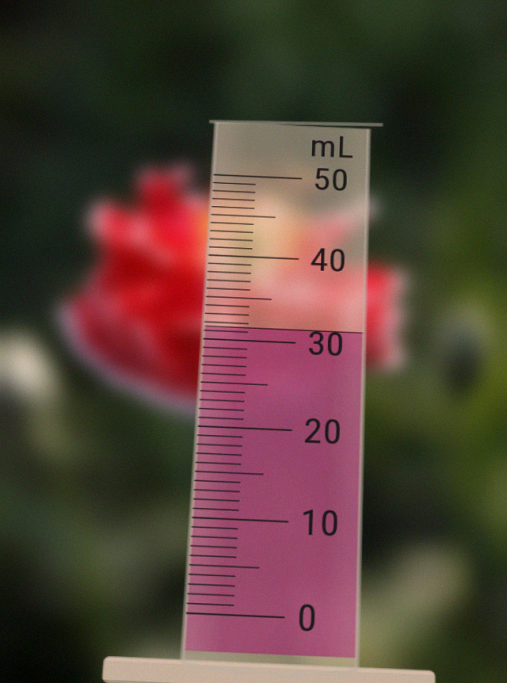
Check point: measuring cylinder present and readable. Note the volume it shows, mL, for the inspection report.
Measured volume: 31.5 mL
